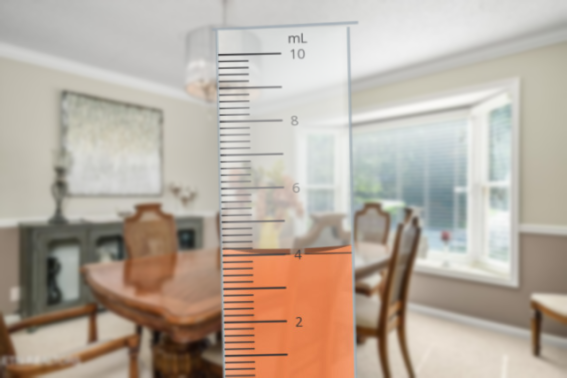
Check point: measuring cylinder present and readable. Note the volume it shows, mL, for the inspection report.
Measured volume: 4 mL
